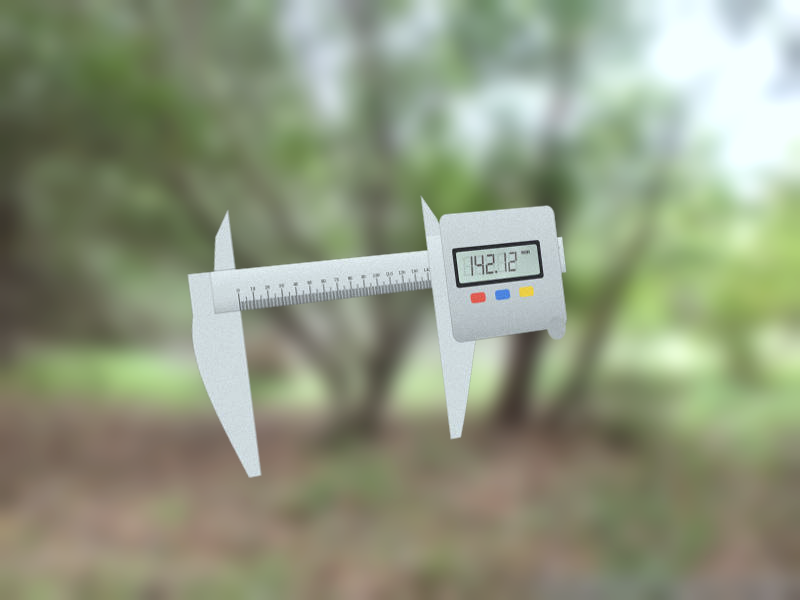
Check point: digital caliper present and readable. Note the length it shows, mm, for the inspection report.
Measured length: 142.12 mm
